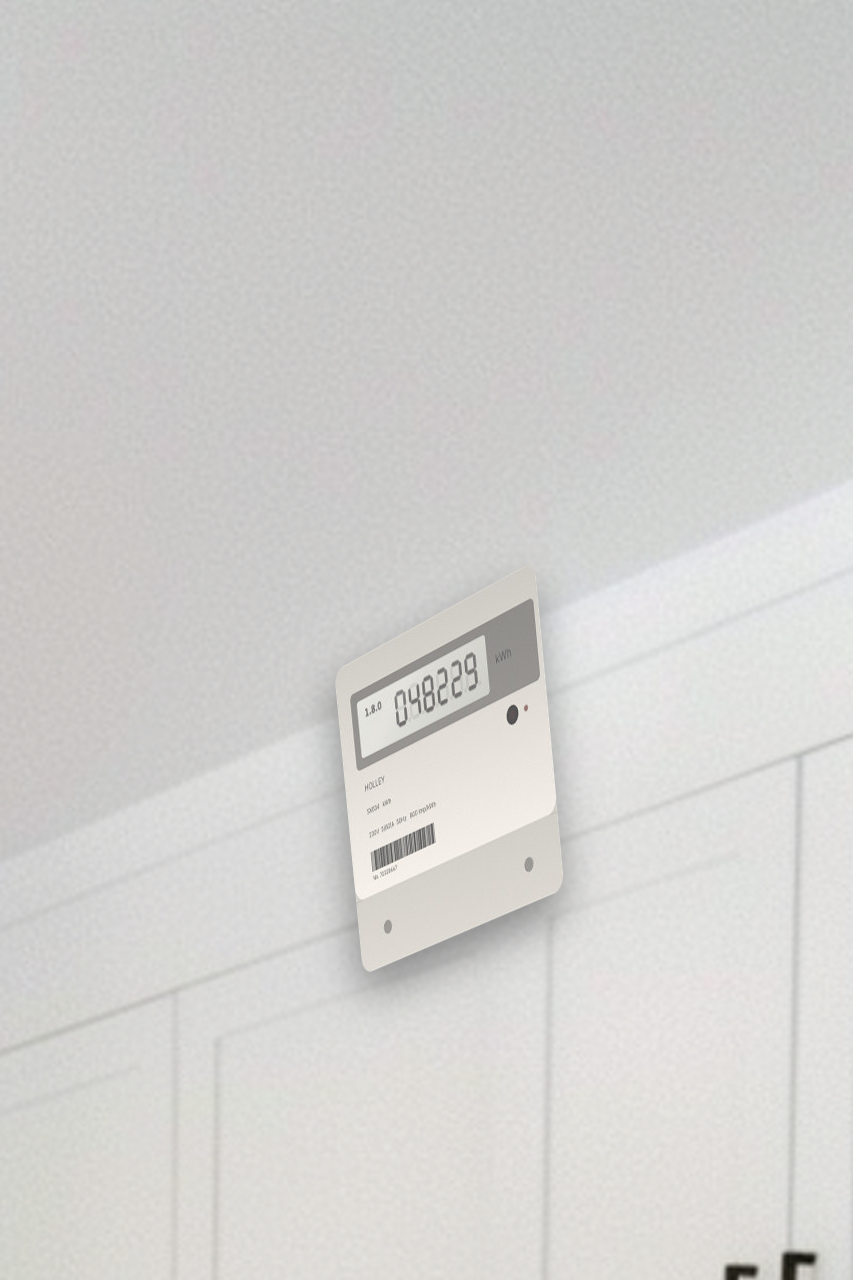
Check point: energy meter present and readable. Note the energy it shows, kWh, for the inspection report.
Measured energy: 48229 kWh
